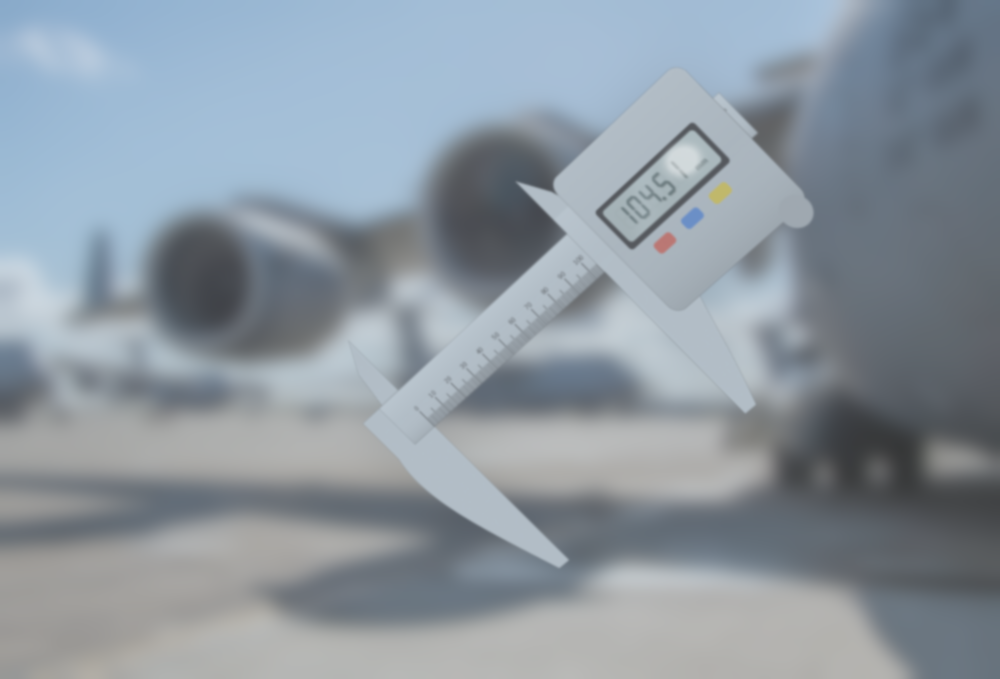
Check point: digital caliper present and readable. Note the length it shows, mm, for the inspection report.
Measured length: 104.51 mm
